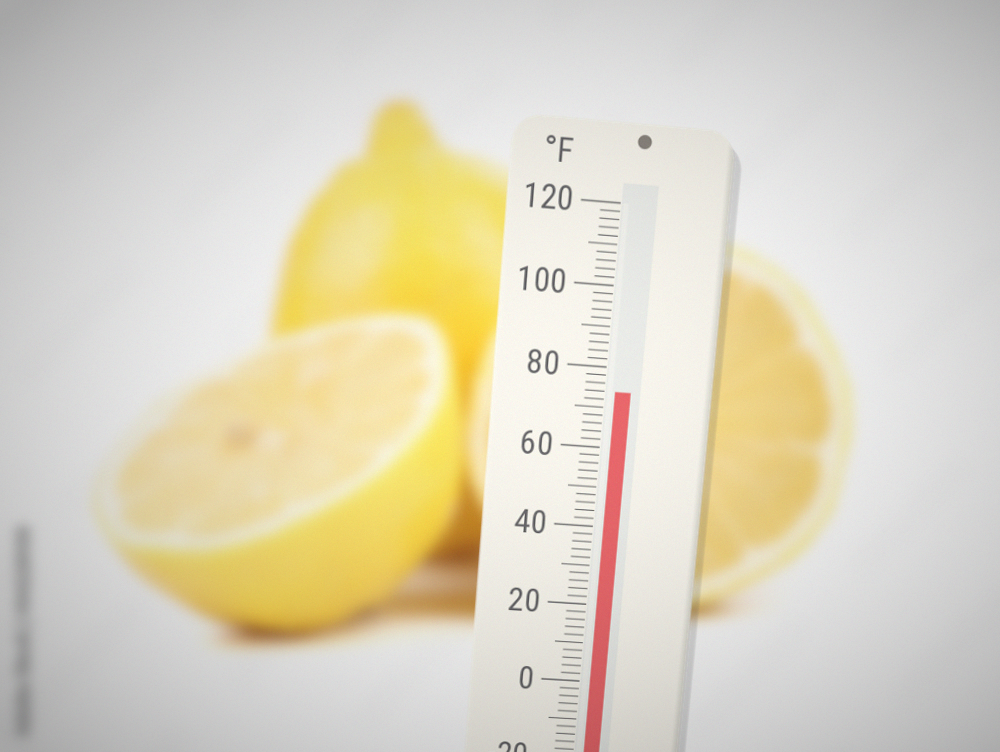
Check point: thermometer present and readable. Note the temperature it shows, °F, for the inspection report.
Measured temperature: 74 °F
